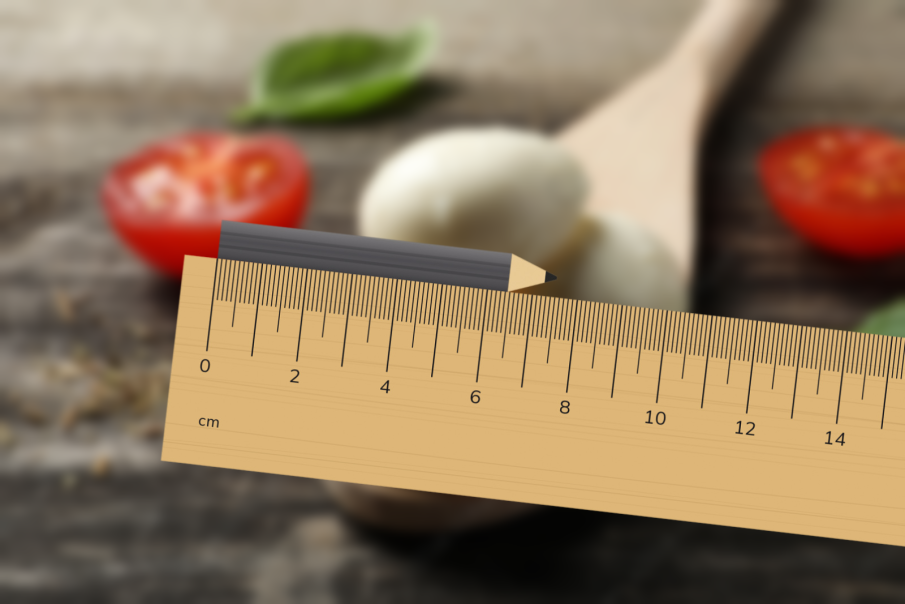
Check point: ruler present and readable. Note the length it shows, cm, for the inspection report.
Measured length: 7.5 cm
